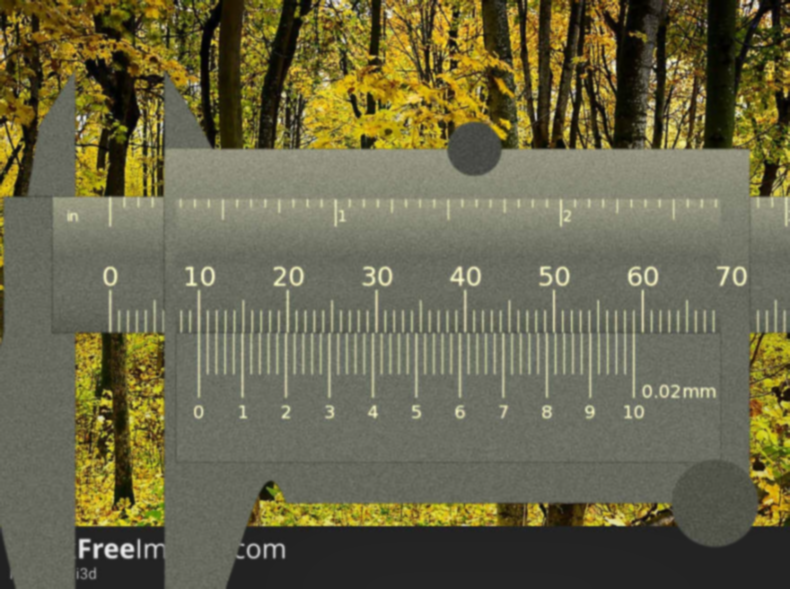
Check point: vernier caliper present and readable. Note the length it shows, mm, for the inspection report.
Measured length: 10.0 mm
